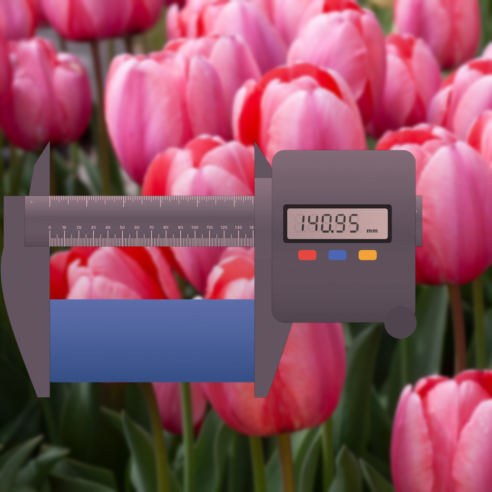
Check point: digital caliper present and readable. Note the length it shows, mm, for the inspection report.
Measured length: 140.95 mm
